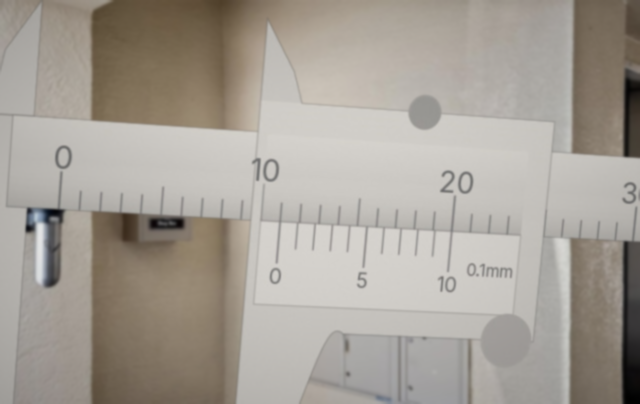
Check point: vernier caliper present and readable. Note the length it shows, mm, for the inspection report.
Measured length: 11.0 mm
